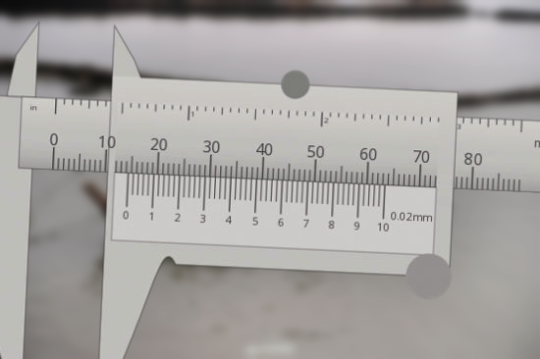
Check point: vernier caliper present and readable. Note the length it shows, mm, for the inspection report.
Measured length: 14.4 mm
